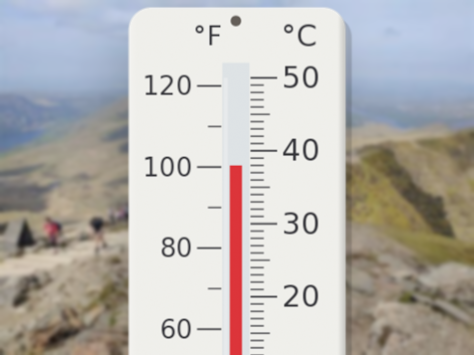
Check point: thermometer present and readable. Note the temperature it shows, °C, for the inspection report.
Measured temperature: 38 °C
